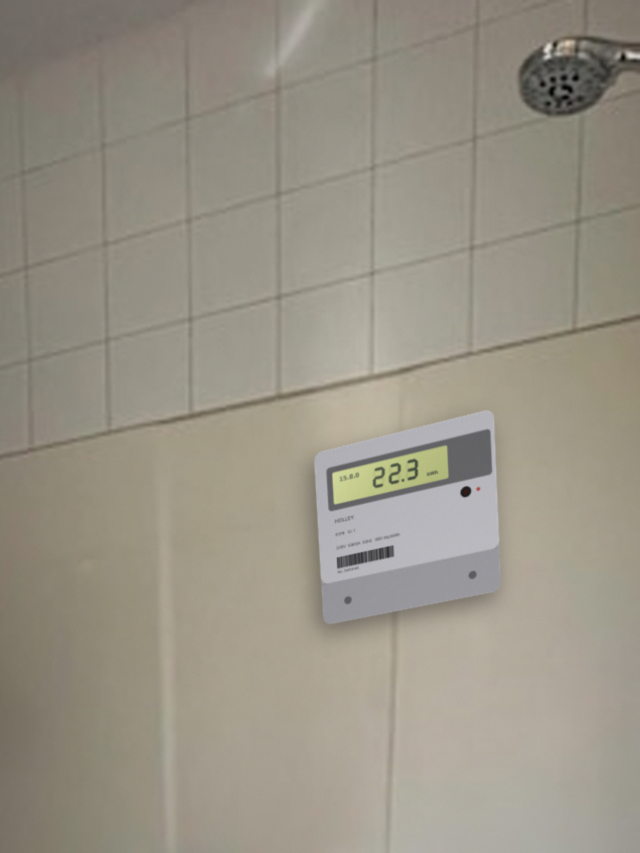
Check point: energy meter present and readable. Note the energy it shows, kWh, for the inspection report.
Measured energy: 22.3 kWh
